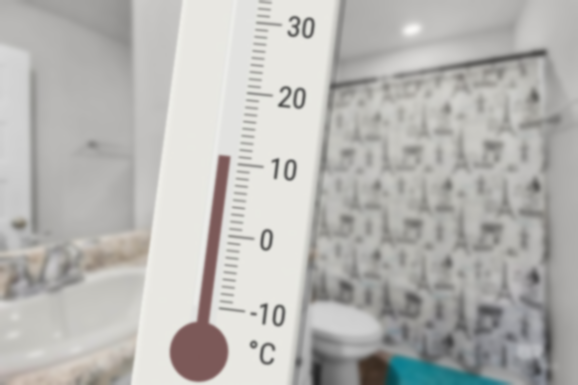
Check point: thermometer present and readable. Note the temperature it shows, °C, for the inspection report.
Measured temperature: 11 °C
